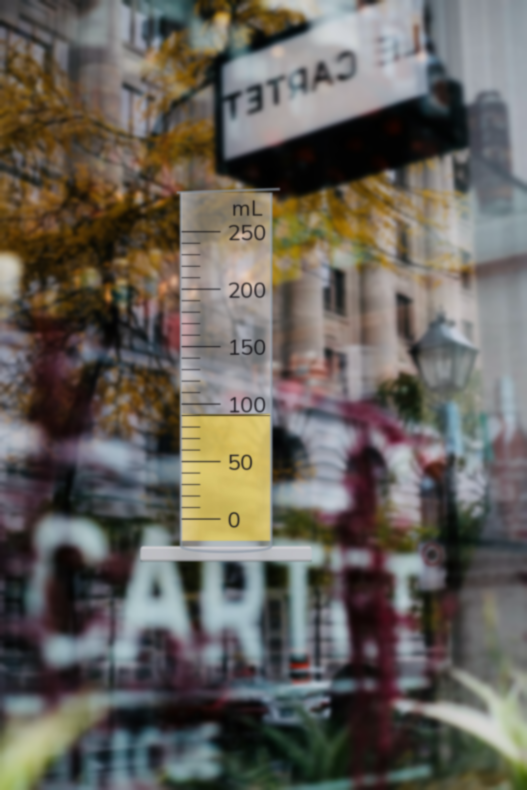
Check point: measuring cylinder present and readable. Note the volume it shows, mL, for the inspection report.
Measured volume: 90 mL
